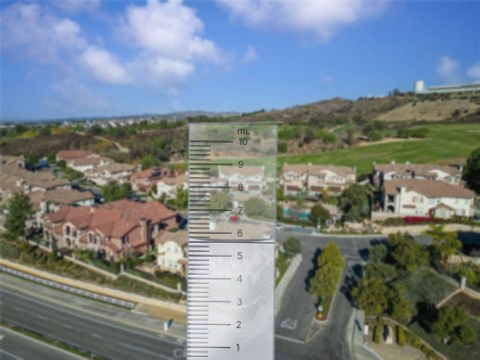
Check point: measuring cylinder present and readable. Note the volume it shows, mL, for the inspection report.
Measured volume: 5.6 mL
